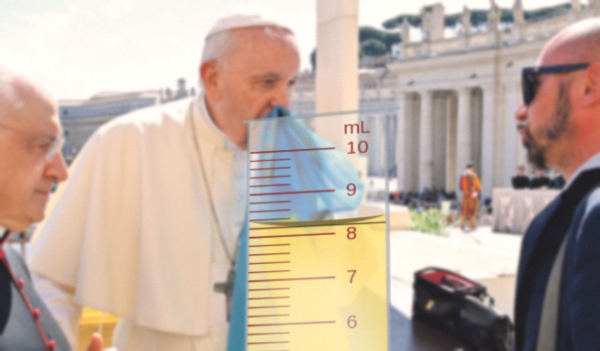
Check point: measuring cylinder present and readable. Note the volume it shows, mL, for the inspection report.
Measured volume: 8.2 mL
